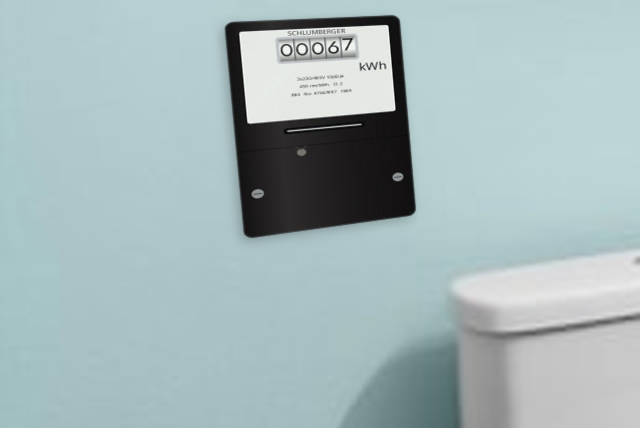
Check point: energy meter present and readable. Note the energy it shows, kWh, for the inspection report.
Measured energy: 67 kWh
